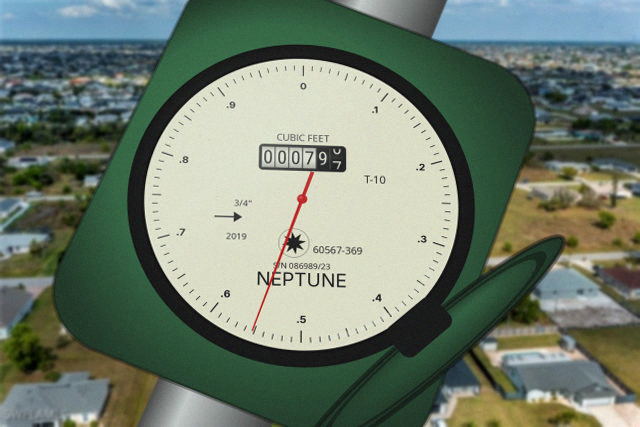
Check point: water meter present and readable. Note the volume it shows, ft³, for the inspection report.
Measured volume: 796.55 ft³
